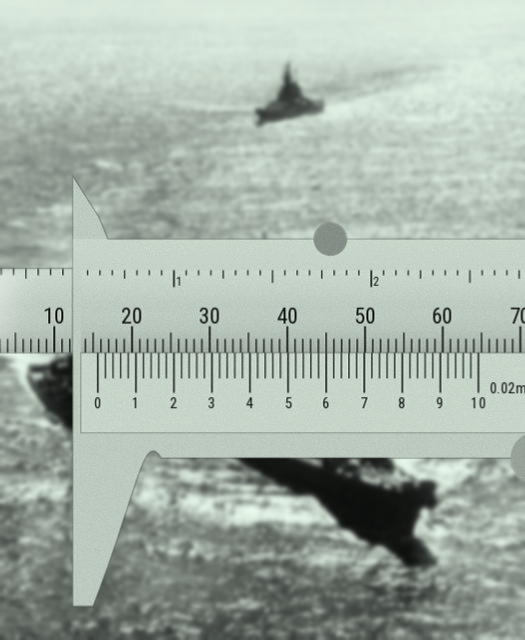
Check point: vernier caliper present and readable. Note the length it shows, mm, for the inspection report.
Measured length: 15.6 mm
